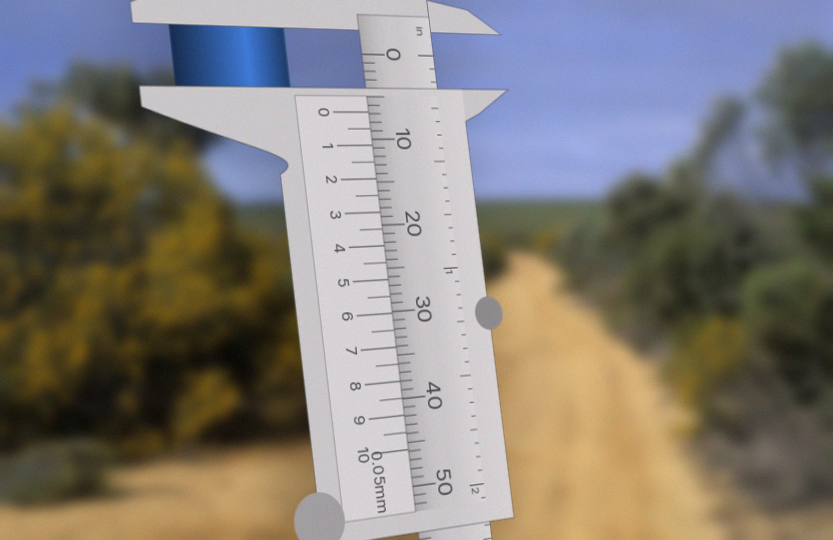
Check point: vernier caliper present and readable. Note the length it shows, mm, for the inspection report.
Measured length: 6.8 mm
